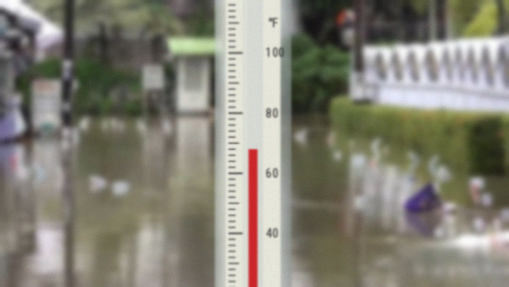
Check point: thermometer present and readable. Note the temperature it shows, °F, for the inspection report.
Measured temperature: 68 °F
